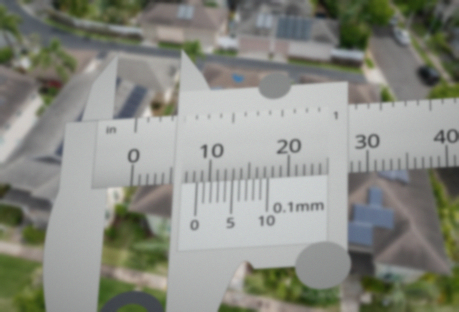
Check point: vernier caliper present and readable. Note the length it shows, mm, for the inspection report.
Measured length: 8.4 mm
